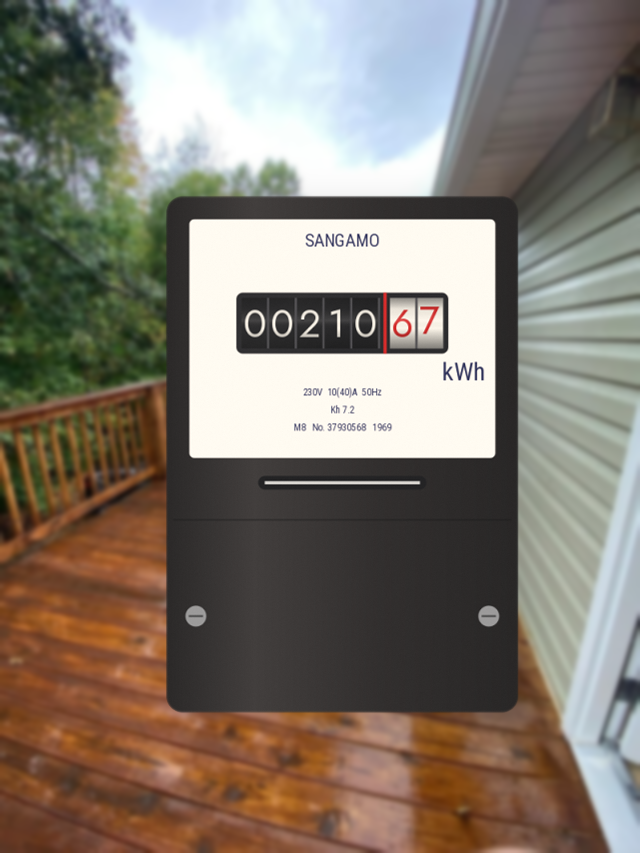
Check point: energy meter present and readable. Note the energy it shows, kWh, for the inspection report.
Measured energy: 210.67 kWh
